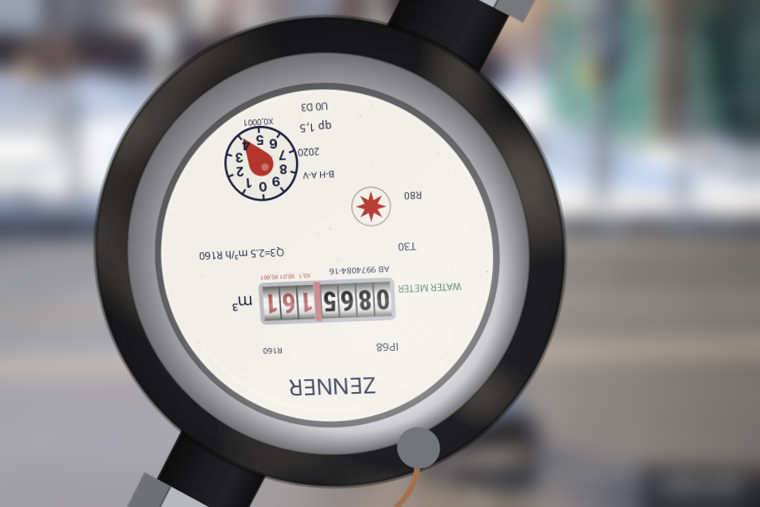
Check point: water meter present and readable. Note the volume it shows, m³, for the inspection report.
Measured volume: 865.1614 m³
